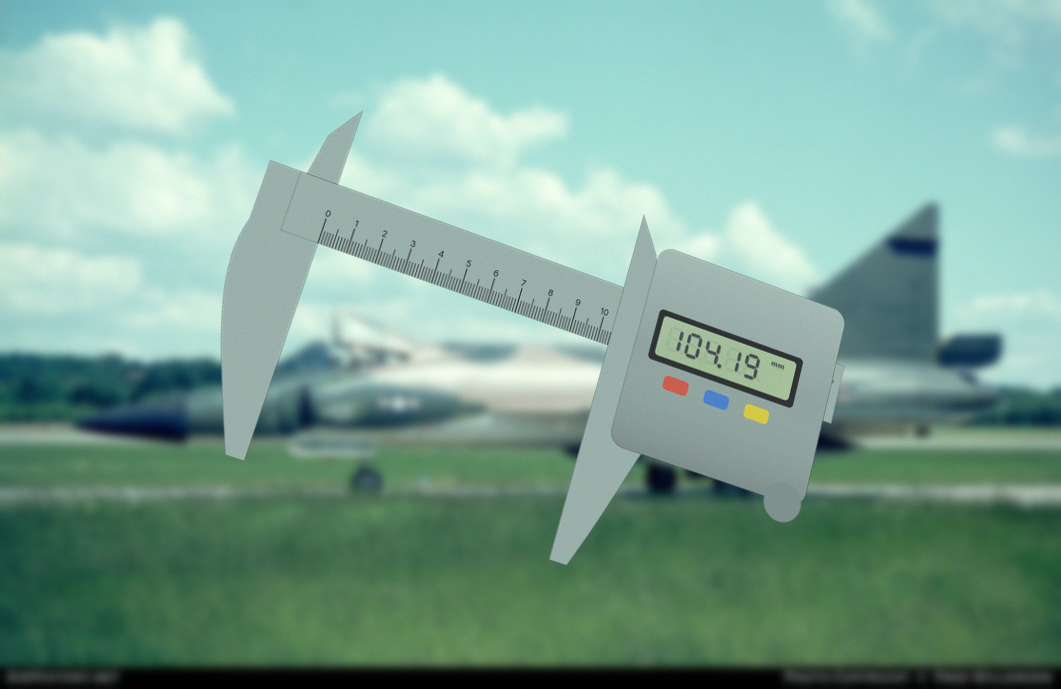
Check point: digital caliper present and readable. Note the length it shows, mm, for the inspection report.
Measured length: 104.19 mm
